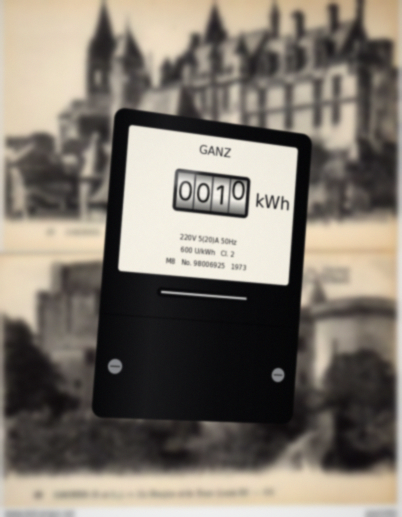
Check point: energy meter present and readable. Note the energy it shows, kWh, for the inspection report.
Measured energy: 10 kWh
